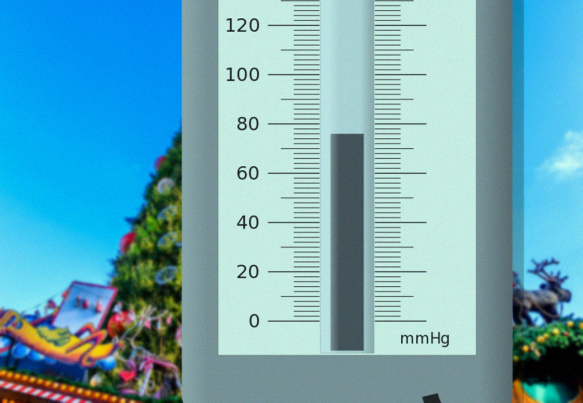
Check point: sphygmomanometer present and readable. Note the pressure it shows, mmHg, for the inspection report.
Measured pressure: 76 mmHg
